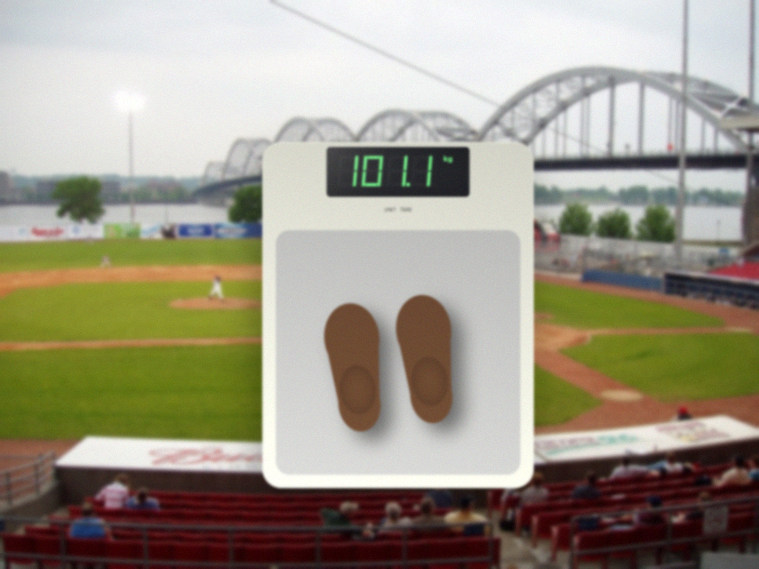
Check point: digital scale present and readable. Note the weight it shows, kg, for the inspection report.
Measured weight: 101.1 kg
